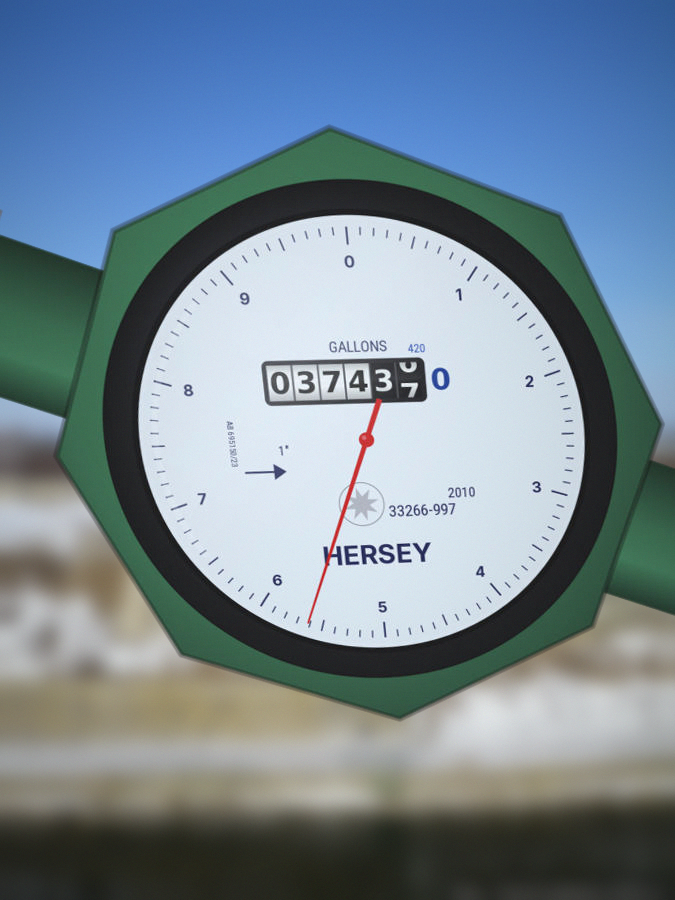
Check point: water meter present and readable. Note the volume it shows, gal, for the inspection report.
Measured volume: 374365.6 gal
